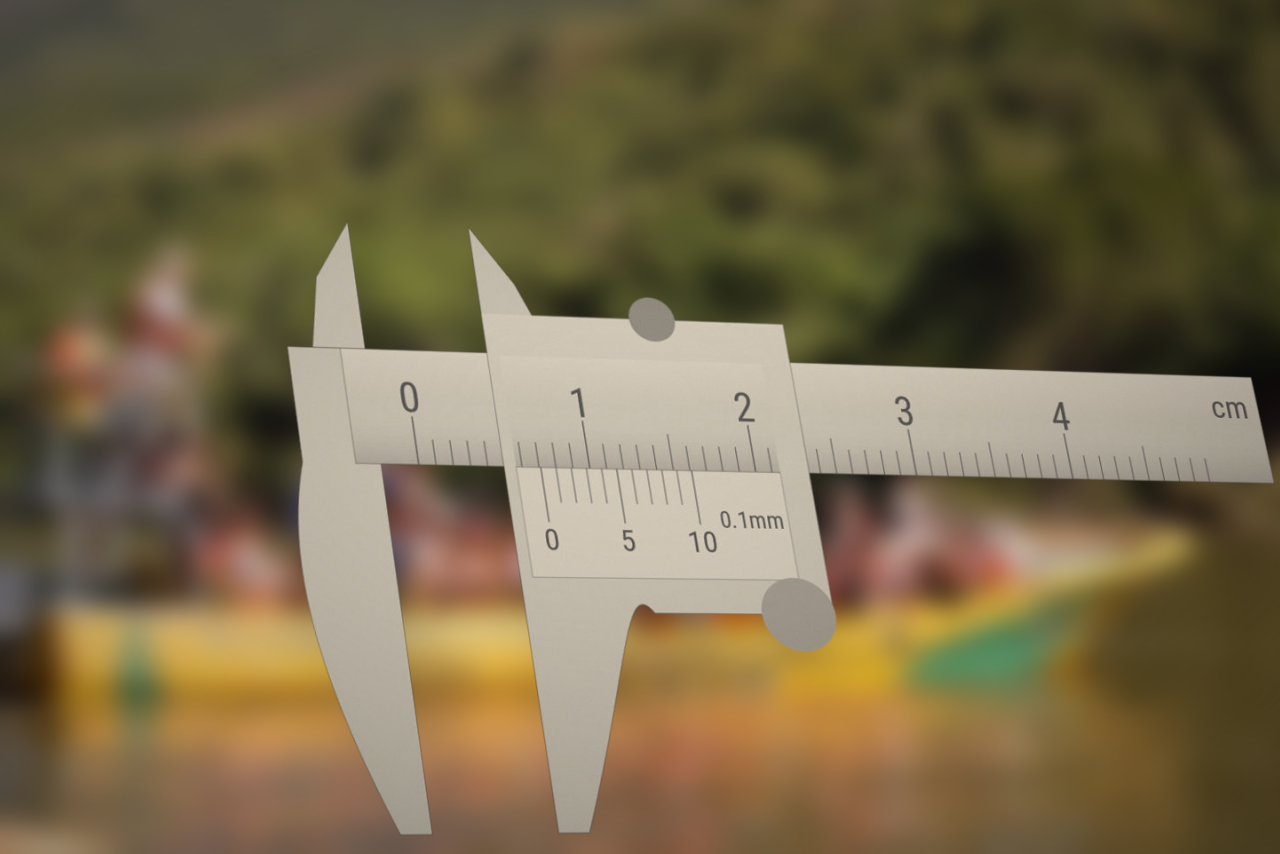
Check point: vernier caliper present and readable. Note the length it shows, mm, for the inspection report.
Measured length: 7.1 mm
